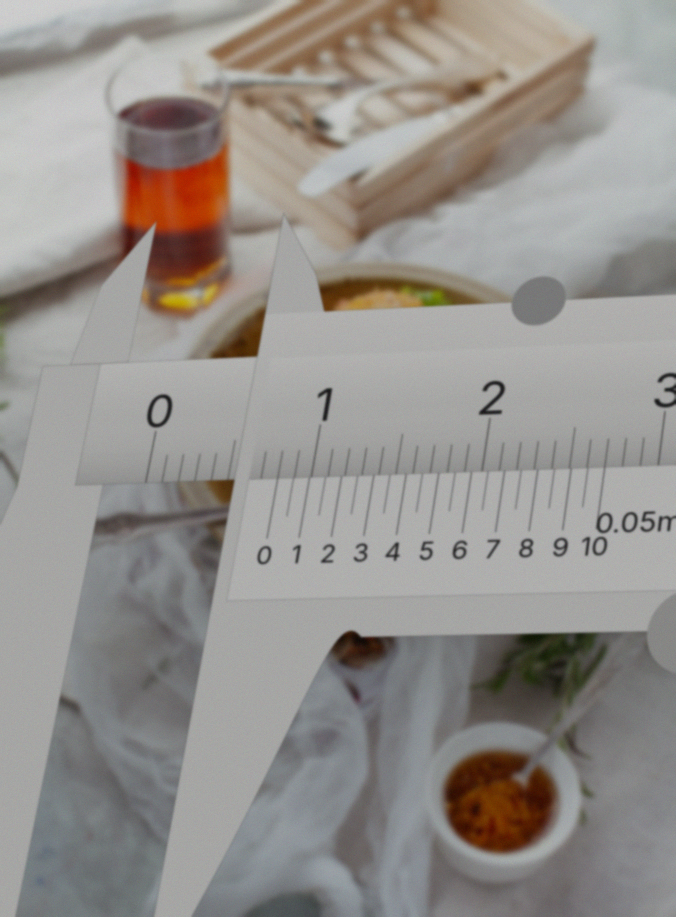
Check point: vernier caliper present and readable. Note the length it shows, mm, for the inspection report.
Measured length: 8.0 mm
